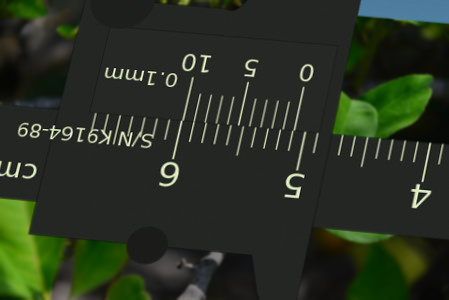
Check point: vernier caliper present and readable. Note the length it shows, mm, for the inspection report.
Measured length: 50.9 mm
